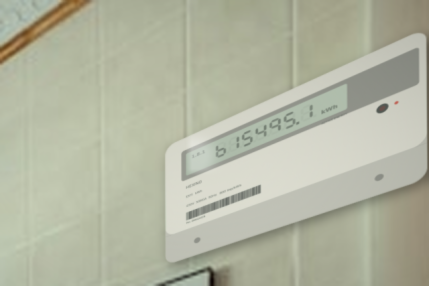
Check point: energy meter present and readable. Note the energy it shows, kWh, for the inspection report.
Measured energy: 615495.1 kWh
